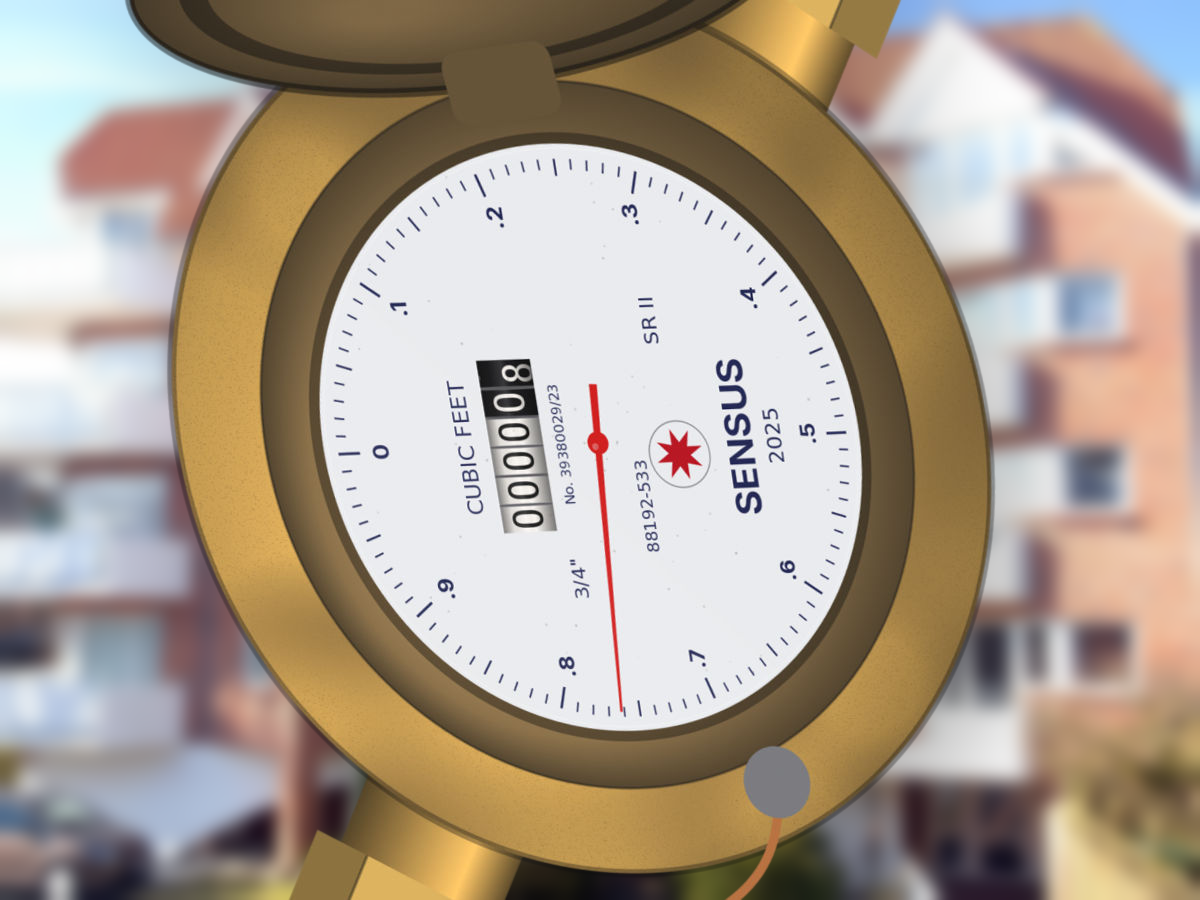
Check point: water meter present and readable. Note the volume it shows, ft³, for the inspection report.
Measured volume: 7.76 ft³
